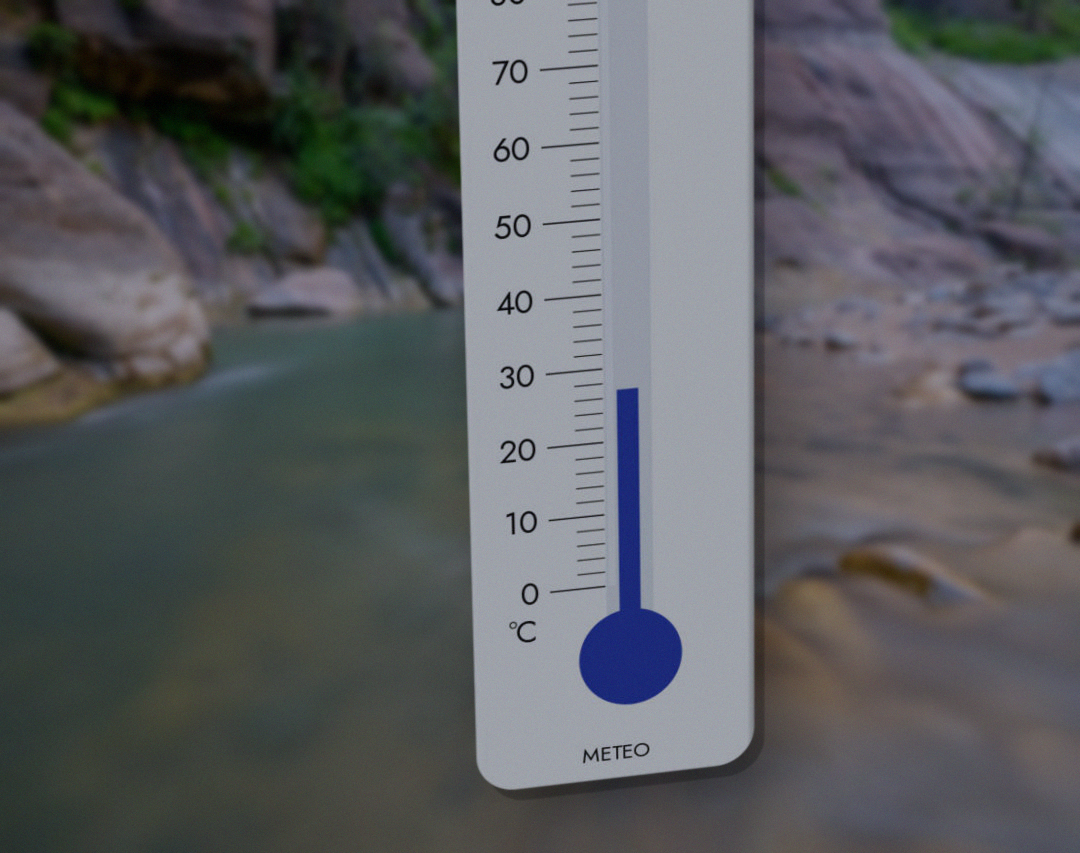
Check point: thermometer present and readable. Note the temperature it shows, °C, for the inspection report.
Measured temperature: 27 °C
